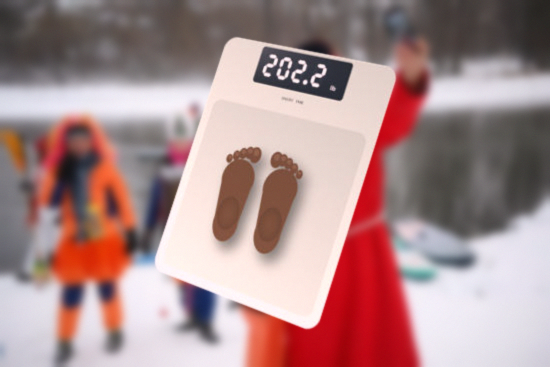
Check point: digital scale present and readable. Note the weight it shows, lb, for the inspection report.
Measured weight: 202.2 lb
